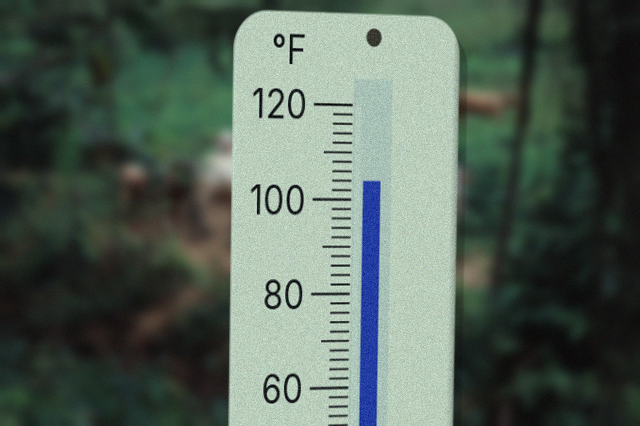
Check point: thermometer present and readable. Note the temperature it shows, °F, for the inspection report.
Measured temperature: 104 °F
